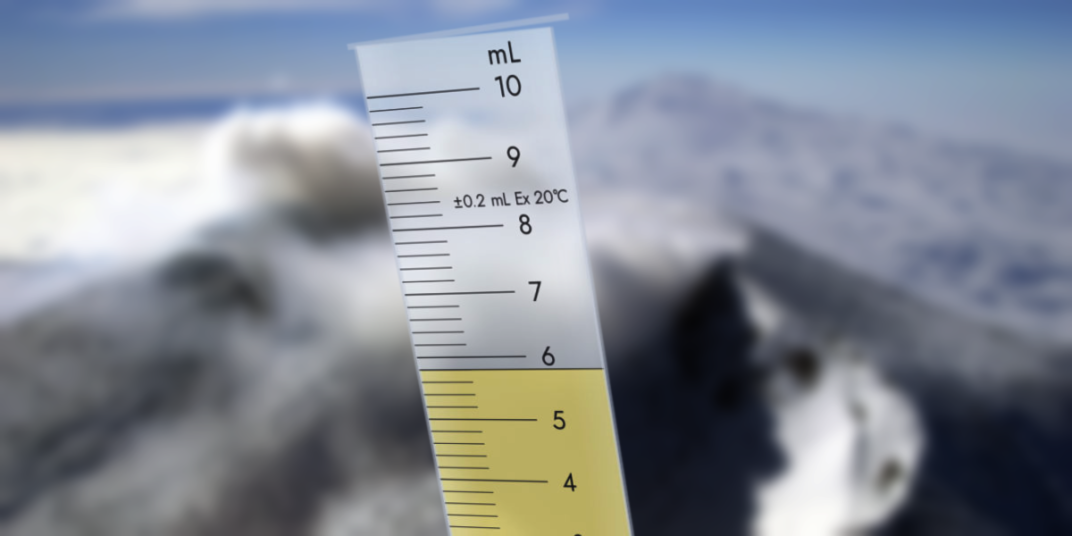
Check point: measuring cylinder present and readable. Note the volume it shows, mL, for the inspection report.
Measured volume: 5.8 mL
